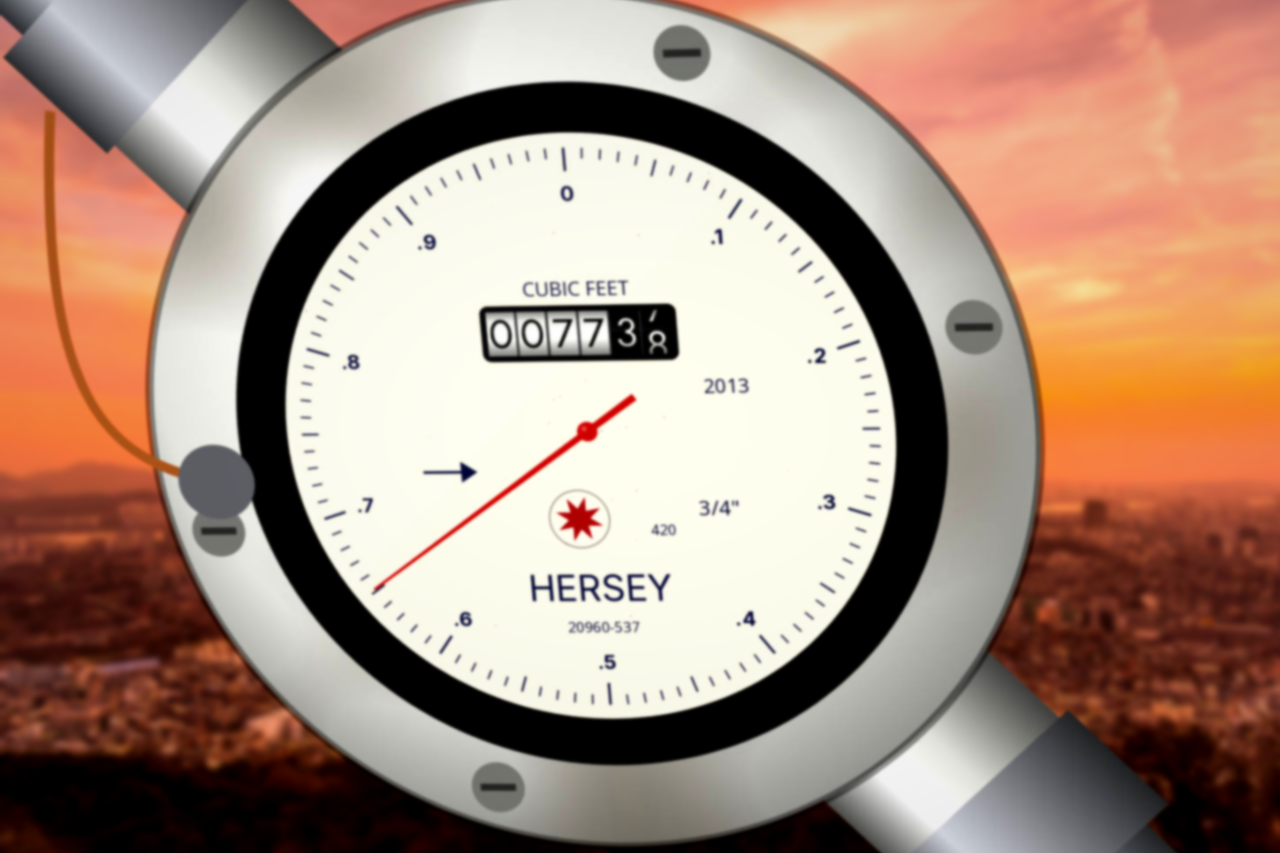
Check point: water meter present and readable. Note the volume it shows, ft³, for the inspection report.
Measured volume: 7737.65 ft³
